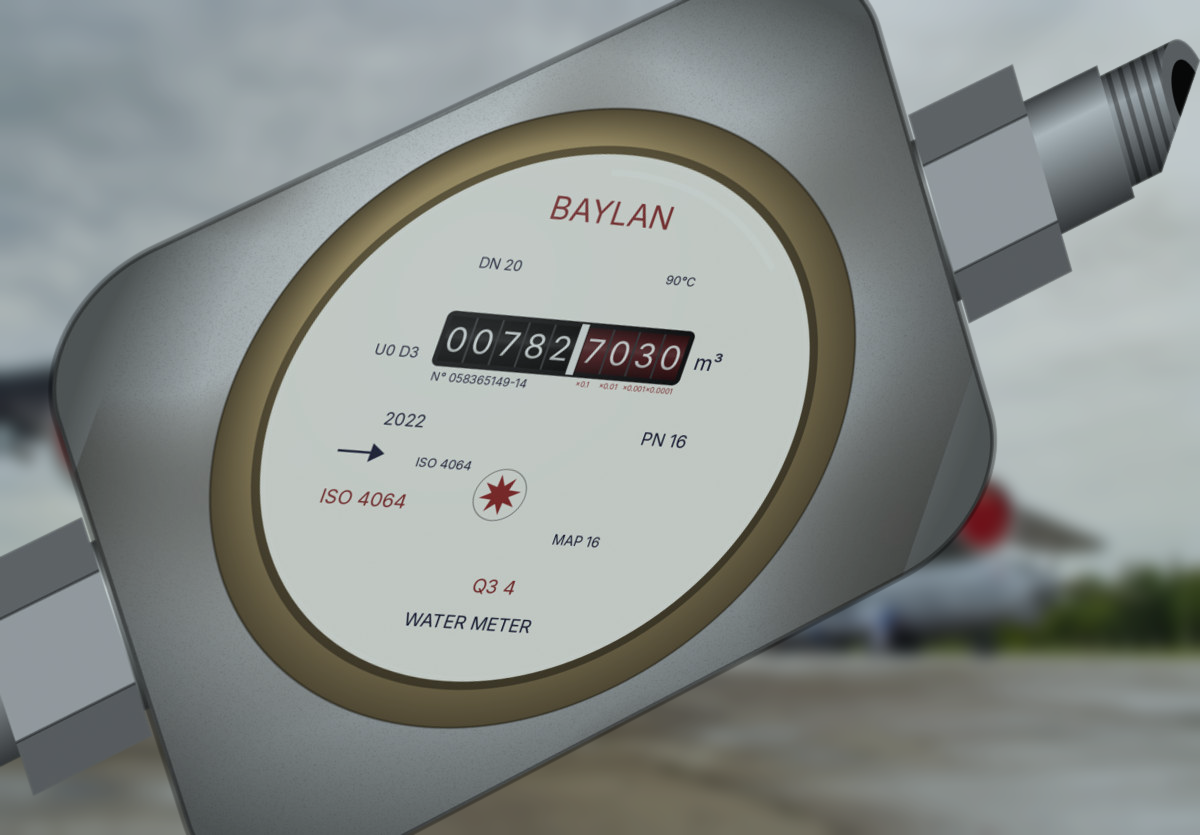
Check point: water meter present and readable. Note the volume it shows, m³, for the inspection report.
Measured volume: 782.7030 m³
